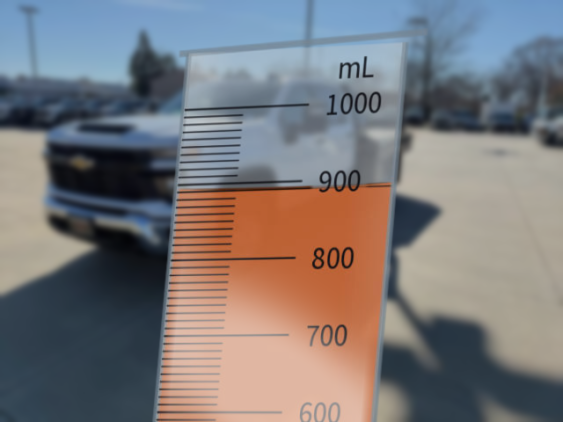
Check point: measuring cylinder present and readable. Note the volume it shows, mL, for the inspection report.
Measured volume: 890 mL
